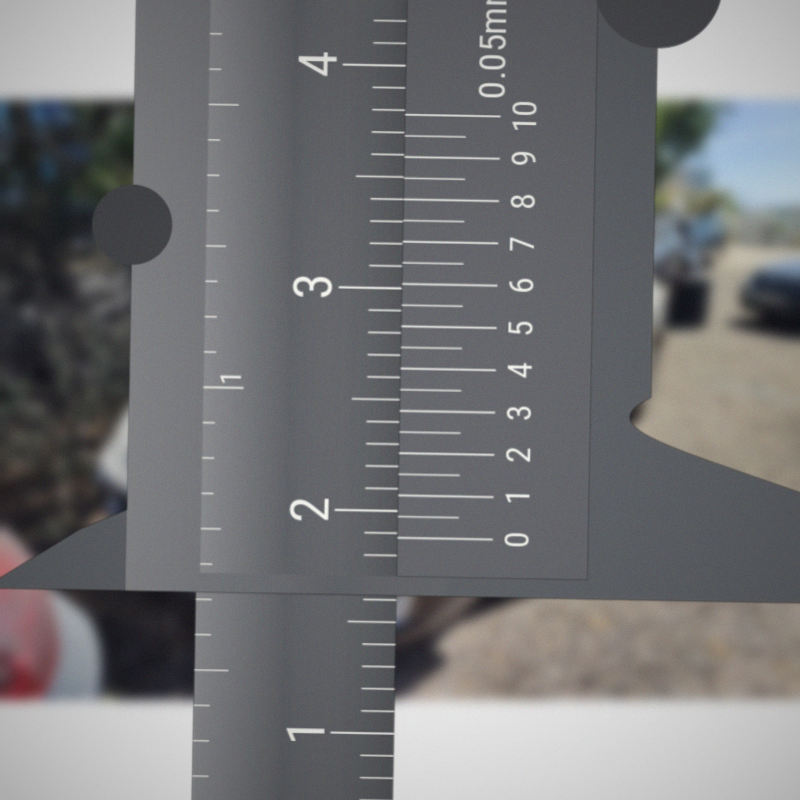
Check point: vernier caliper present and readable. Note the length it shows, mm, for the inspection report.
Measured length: 18.8 mm
